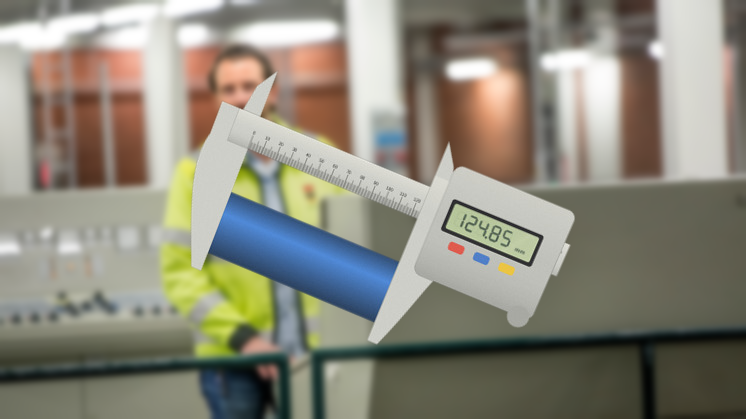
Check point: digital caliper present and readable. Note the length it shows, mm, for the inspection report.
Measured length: 124.85 mm
